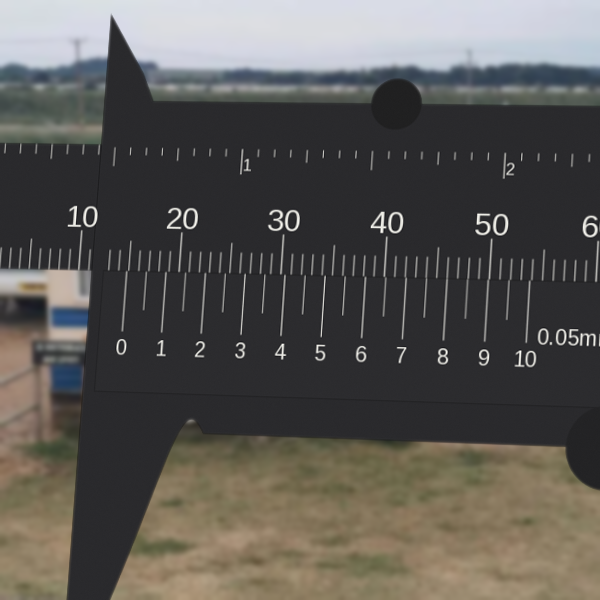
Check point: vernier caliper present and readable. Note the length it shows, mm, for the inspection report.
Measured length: 14.8 mm
